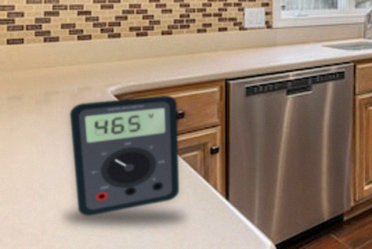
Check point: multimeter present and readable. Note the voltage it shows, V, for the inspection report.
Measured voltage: 465 V
